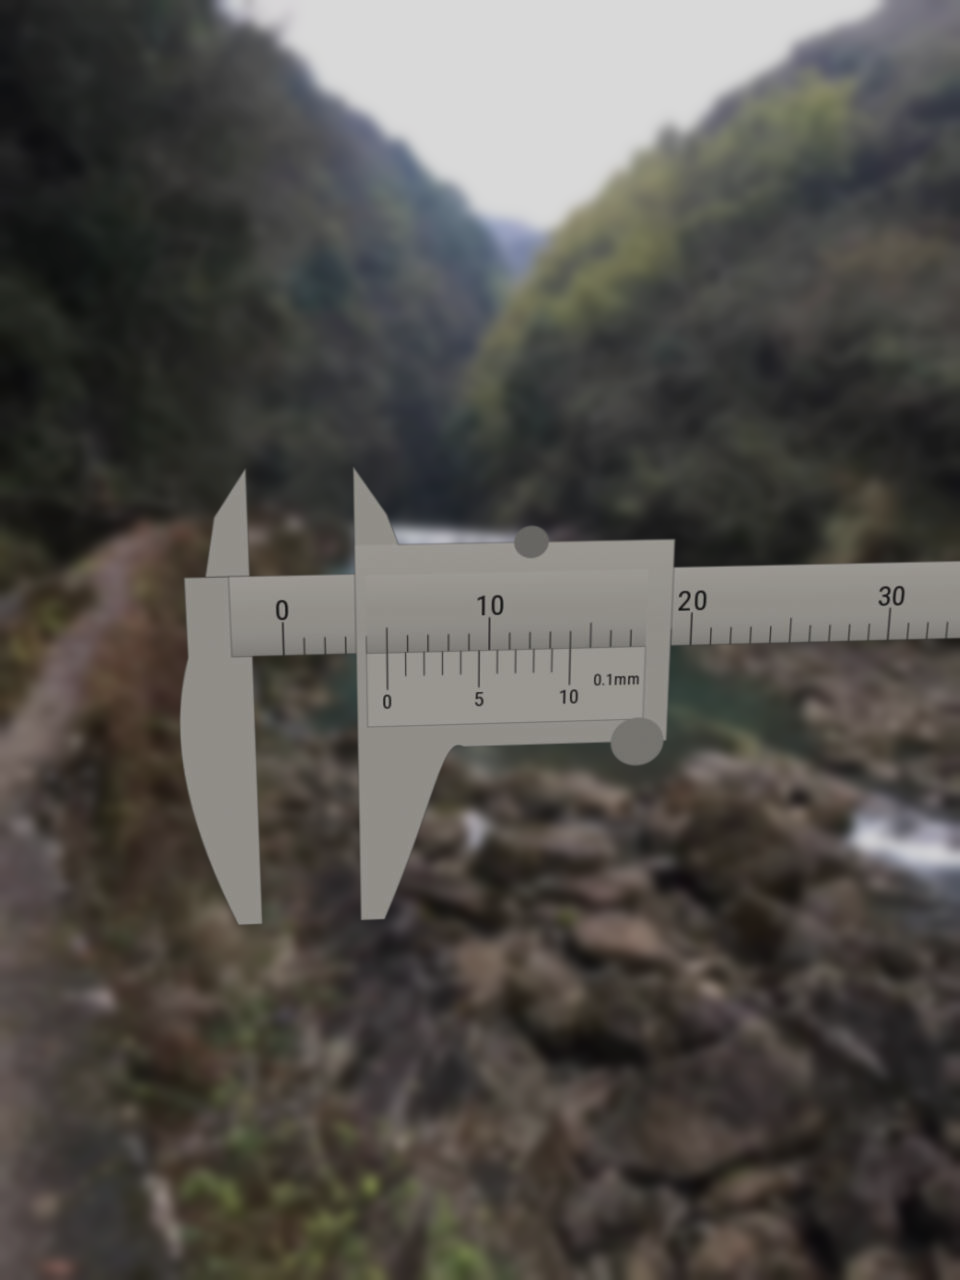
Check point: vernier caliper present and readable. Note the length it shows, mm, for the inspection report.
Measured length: 5.0 mm
